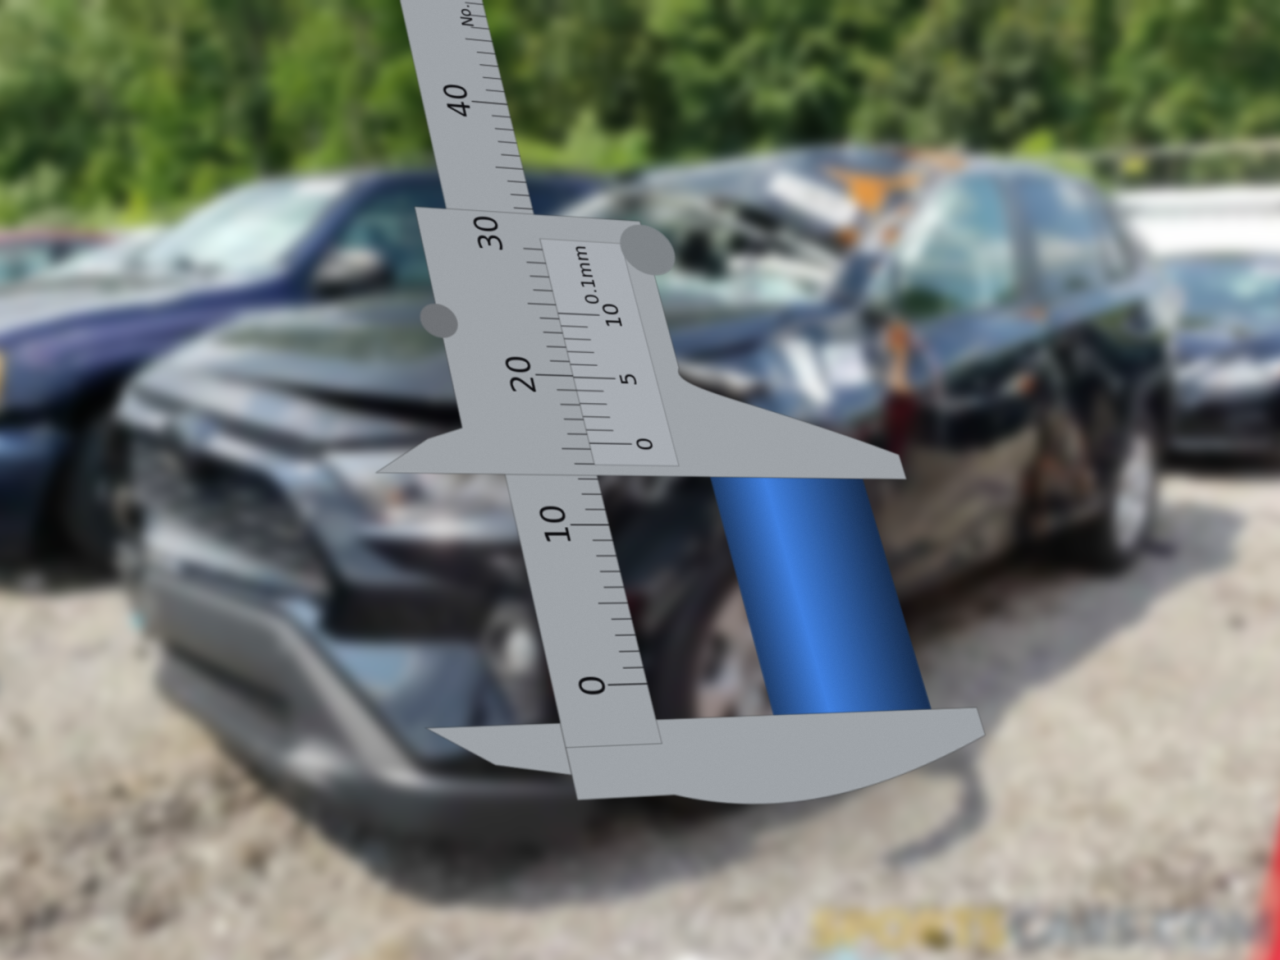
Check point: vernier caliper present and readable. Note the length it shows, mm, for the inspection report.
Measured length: 15.4 mm
